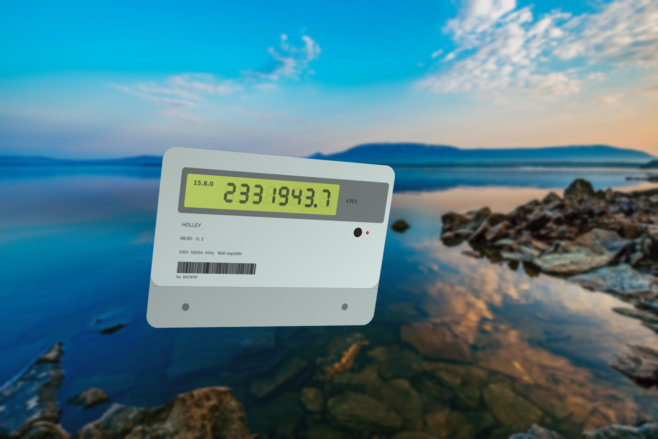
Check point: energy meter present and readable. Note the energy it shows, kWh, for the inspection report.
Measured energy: 2331943.7 kWh
